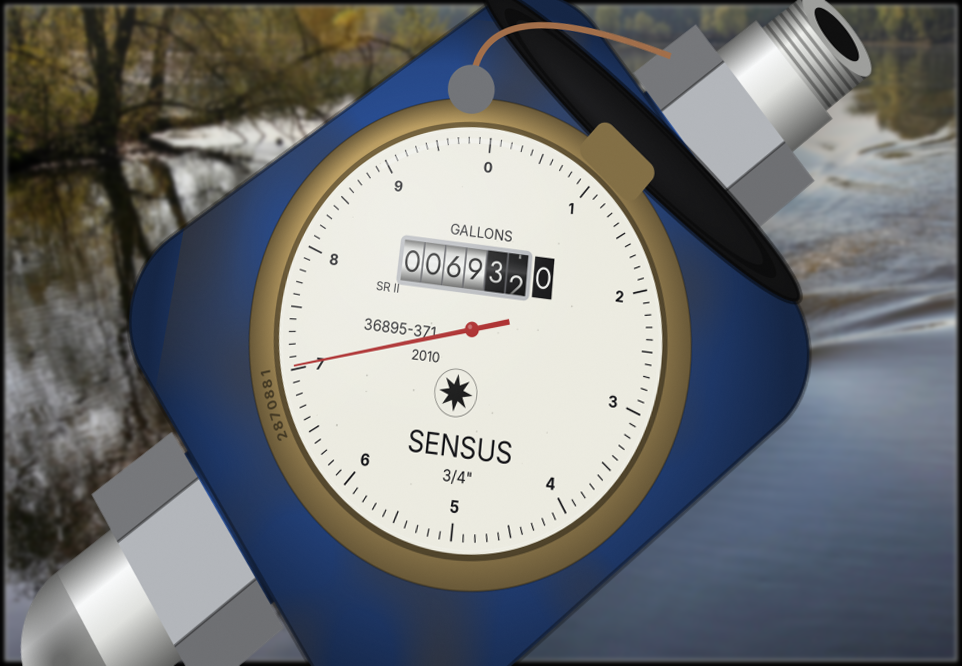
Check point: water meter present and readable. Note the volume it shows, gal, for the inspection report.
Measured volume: 69317.0 gal
